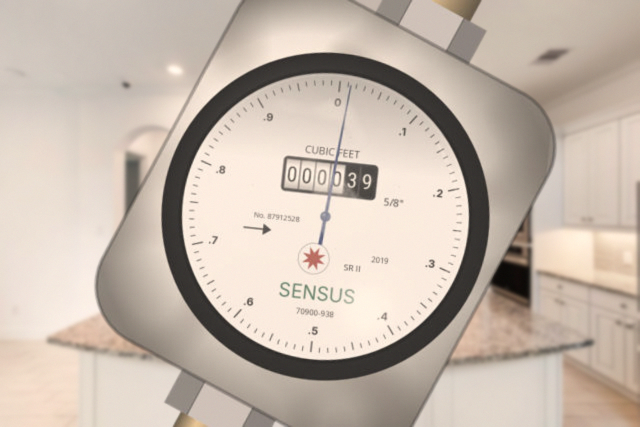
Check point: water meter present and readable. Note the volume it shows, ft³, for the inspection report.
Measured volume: 39.01 ft³
